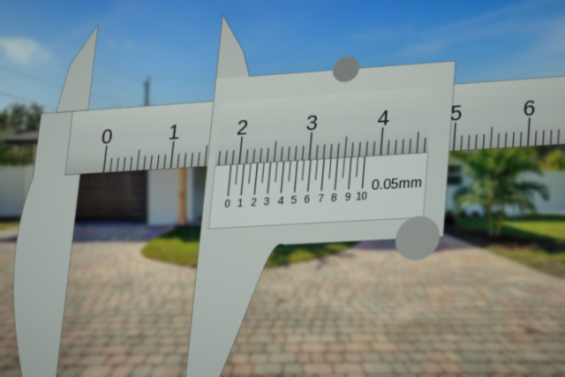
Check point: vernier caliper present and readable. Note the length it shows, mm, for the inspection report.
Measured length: 18.8 mm
